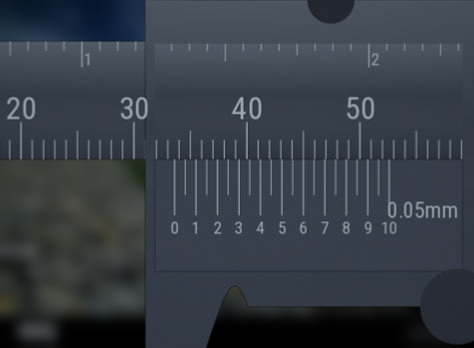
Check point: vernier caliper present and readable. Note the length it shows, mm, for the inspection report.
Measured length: 33.6 mm
